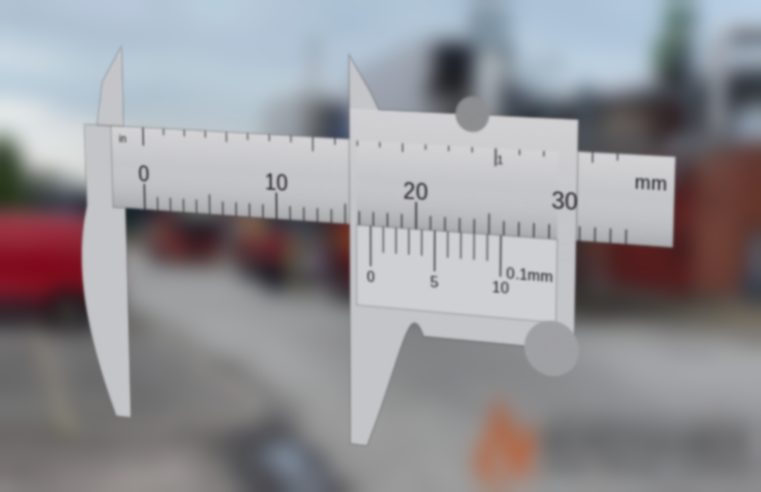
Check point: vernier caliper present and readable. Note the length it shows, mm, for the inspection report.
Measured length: 16.8 mm
